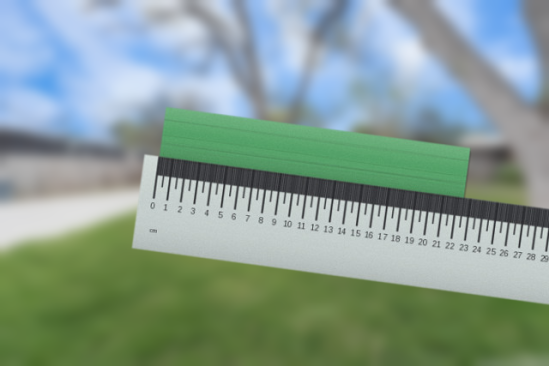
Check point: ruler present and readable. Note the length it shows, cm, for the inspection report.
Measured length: 22.5 cm
